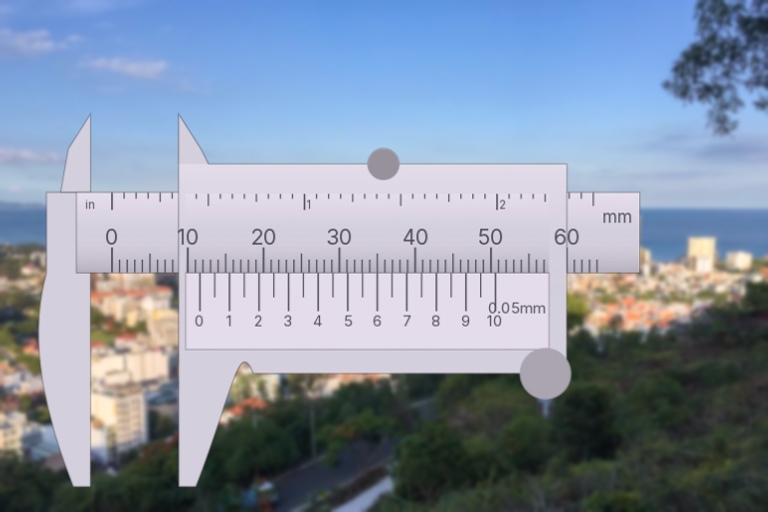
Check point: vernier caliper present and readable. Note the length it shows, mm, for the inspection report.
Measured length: 11.6 mm
